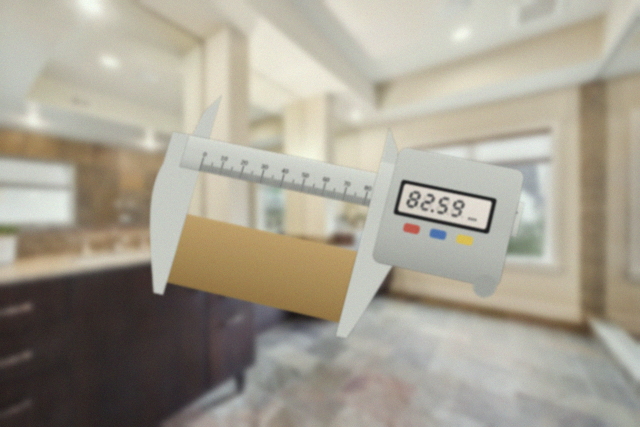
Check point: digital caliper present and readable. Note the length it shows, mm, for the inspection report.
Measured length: 82.59 mm
